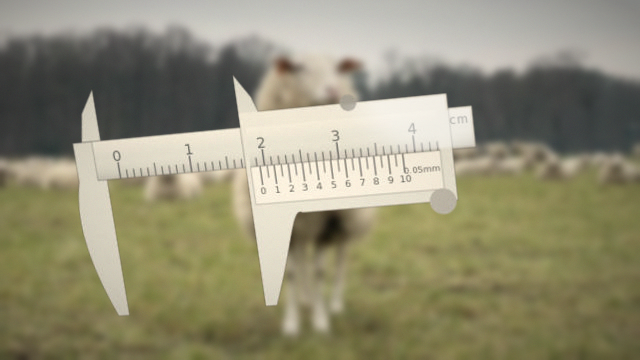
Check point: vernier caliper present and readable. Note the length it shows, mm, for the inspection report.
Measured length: 19.4 mm
